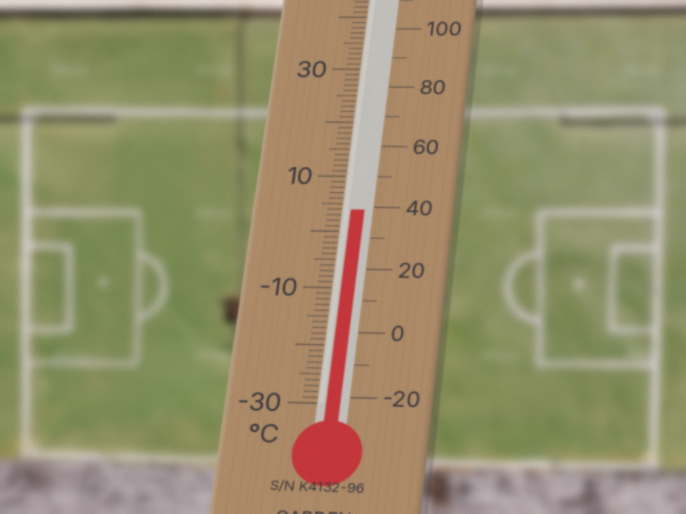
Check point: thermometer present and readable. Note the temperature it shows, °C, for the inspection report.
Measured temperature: 4 °C
